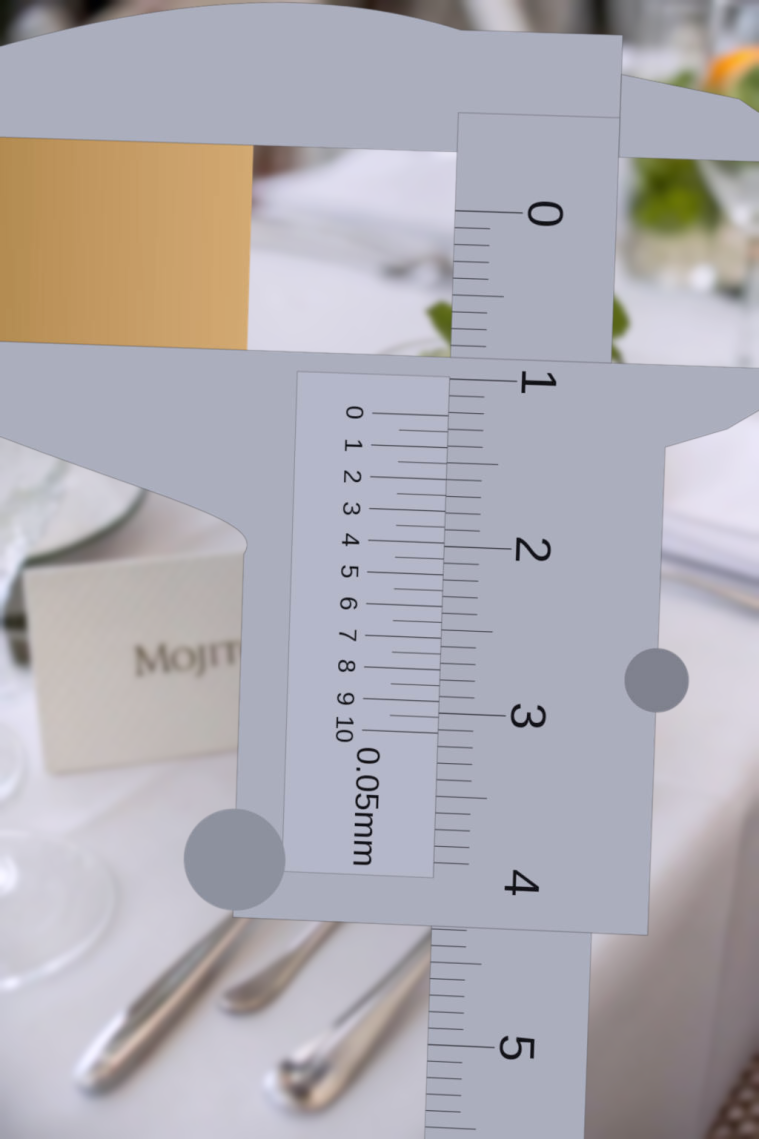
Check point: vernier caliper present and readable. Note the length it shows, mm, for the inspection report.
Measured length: 12.2 mm
